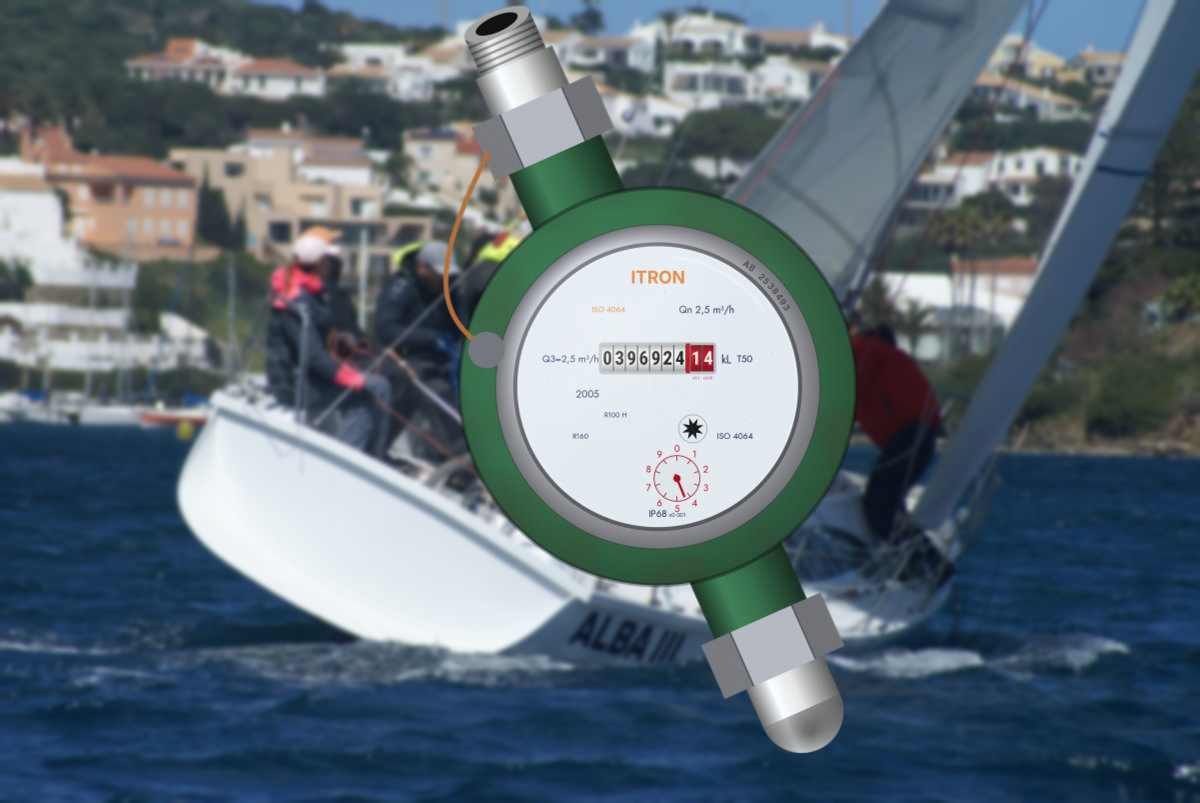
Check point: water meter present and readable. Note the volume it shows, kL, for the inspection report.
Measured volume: 396924.144 kL
